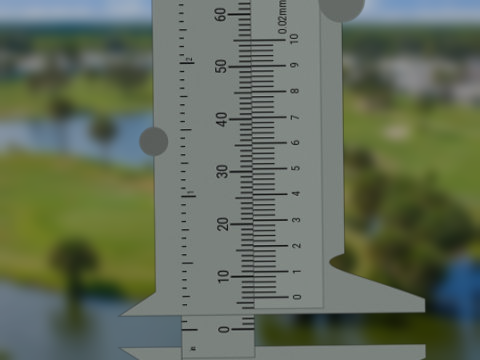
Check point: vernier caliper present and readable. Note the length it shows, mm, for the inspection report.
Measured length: 6.0 mm
